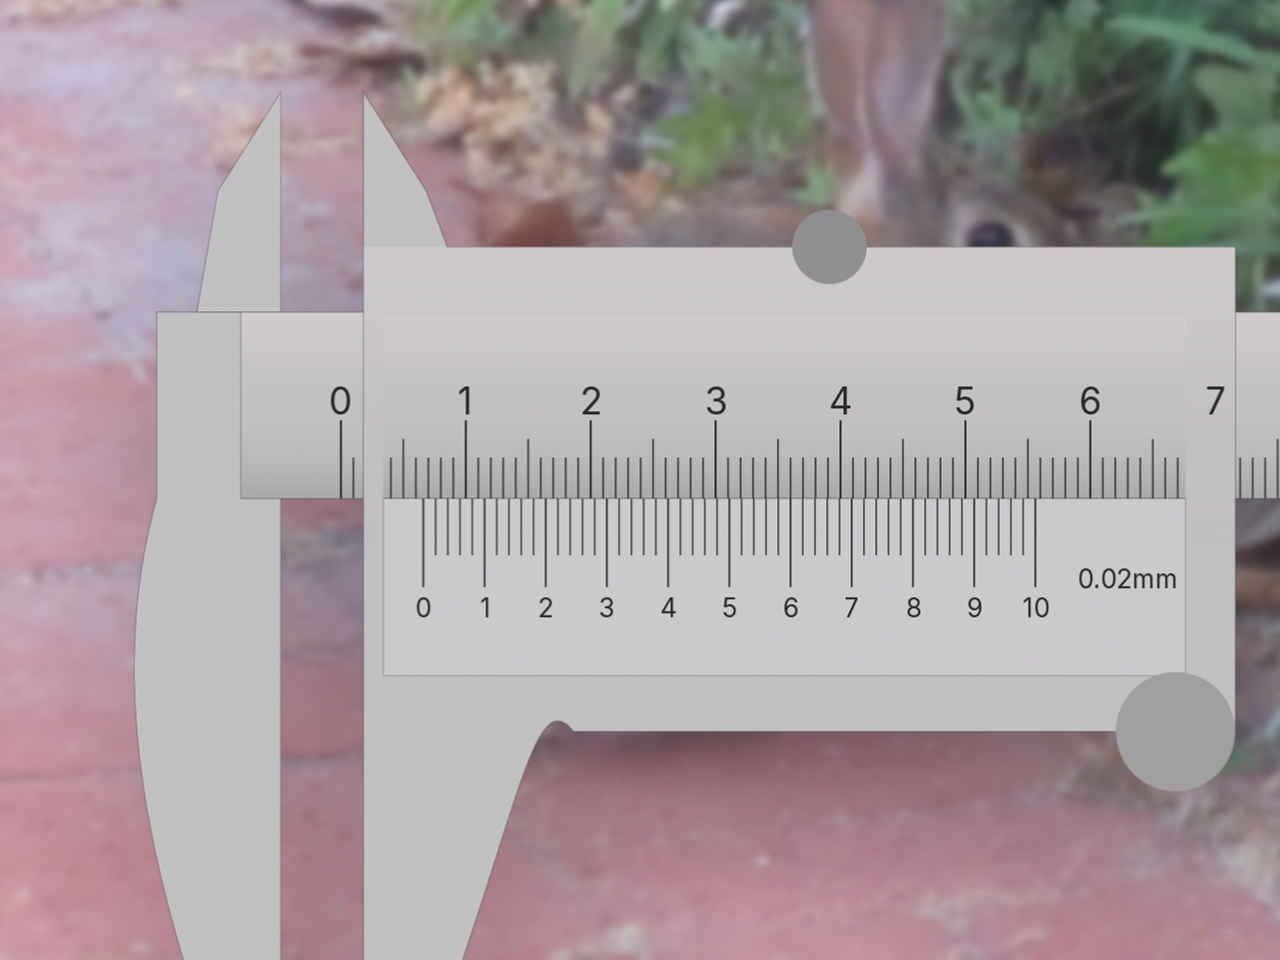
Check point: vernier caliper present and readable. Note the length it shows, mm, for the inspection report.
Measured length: 6.6 mm
